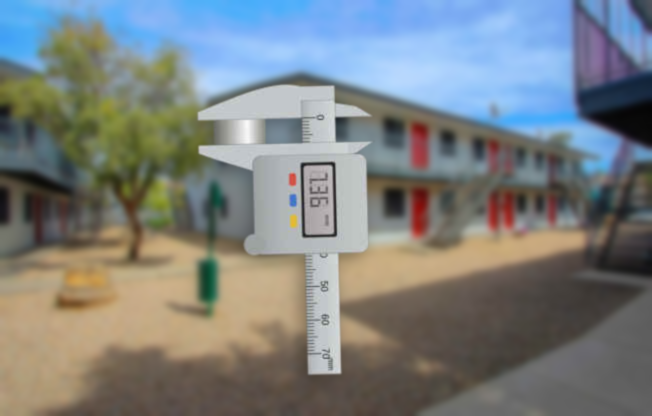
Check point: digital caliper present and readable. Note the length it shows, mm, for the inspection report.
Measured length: 7.36 mm
